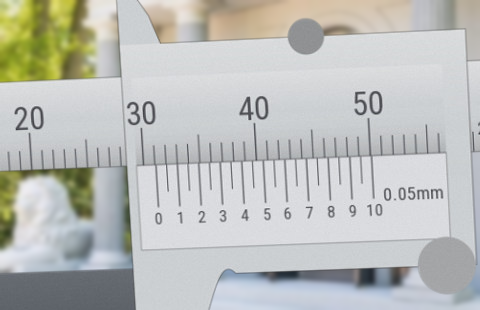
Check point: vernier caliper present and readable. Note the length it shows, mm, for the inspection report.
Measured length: 31.1 mm
